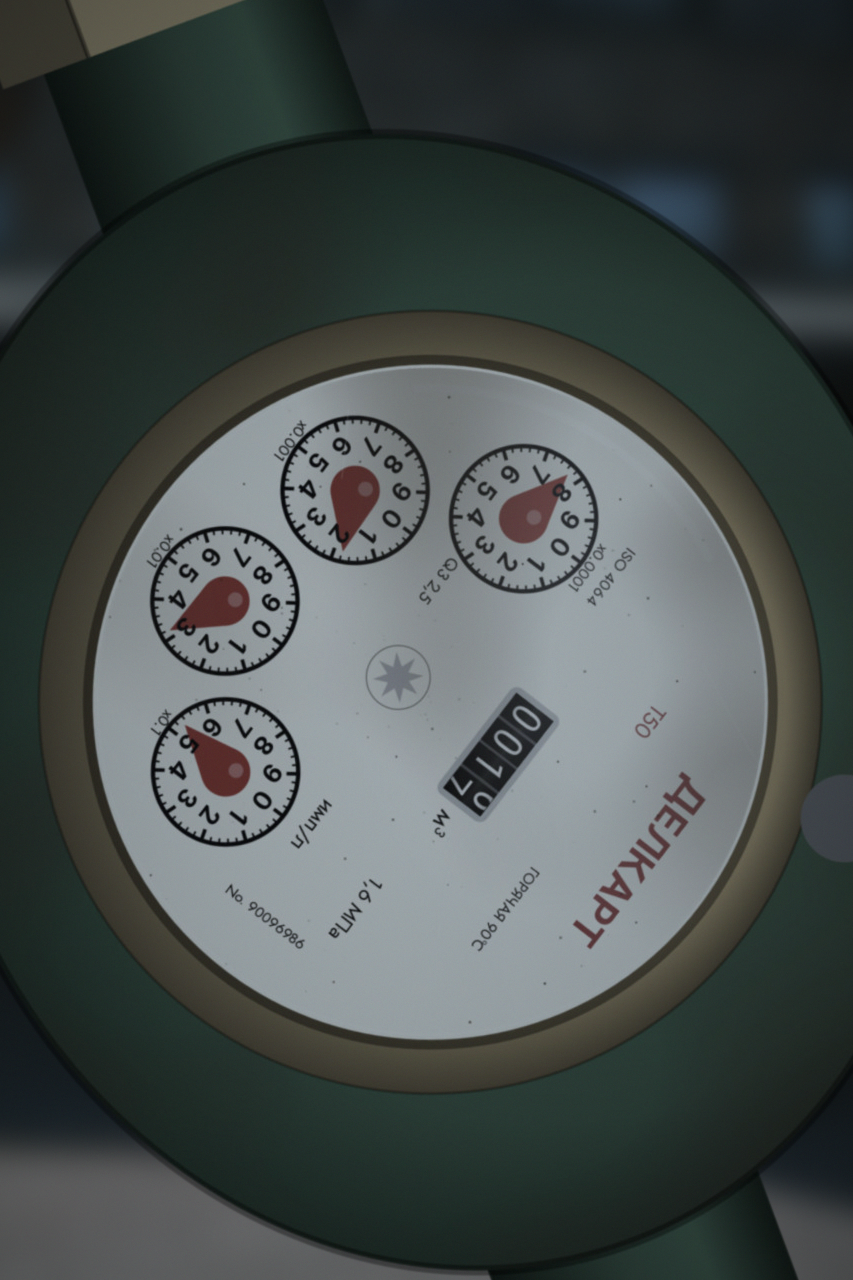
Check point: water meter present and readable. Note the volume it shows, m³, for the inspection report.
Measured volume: 16.5317 m³
